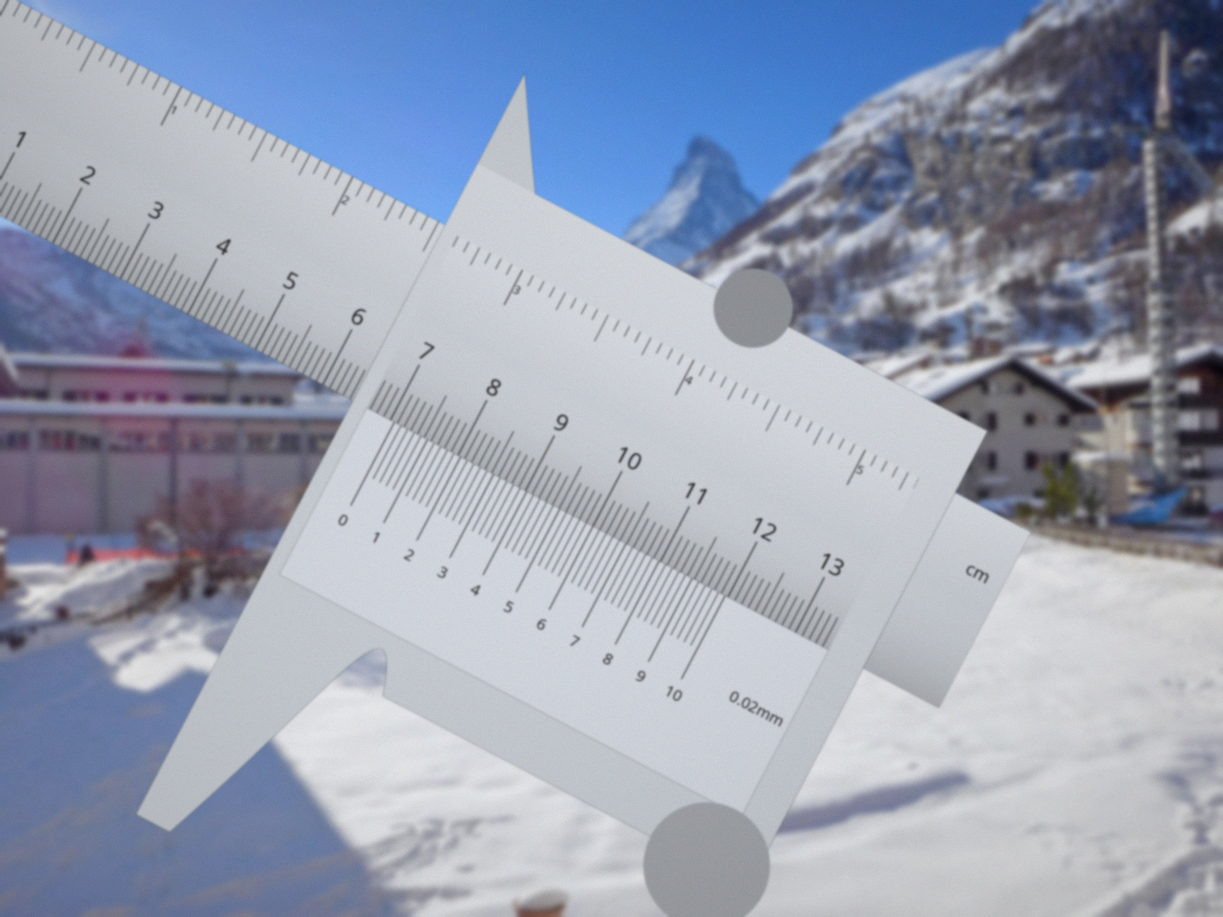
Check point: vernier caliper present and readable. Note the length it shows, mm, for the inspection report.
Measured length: 70.6 mm
